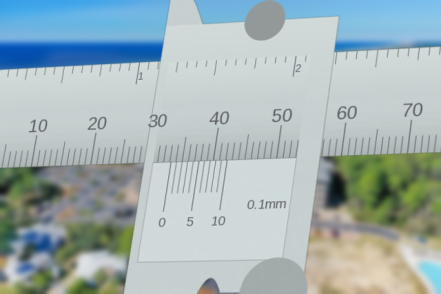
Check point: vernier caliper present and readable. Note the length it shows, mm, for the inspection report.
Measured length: 33.2 mm
